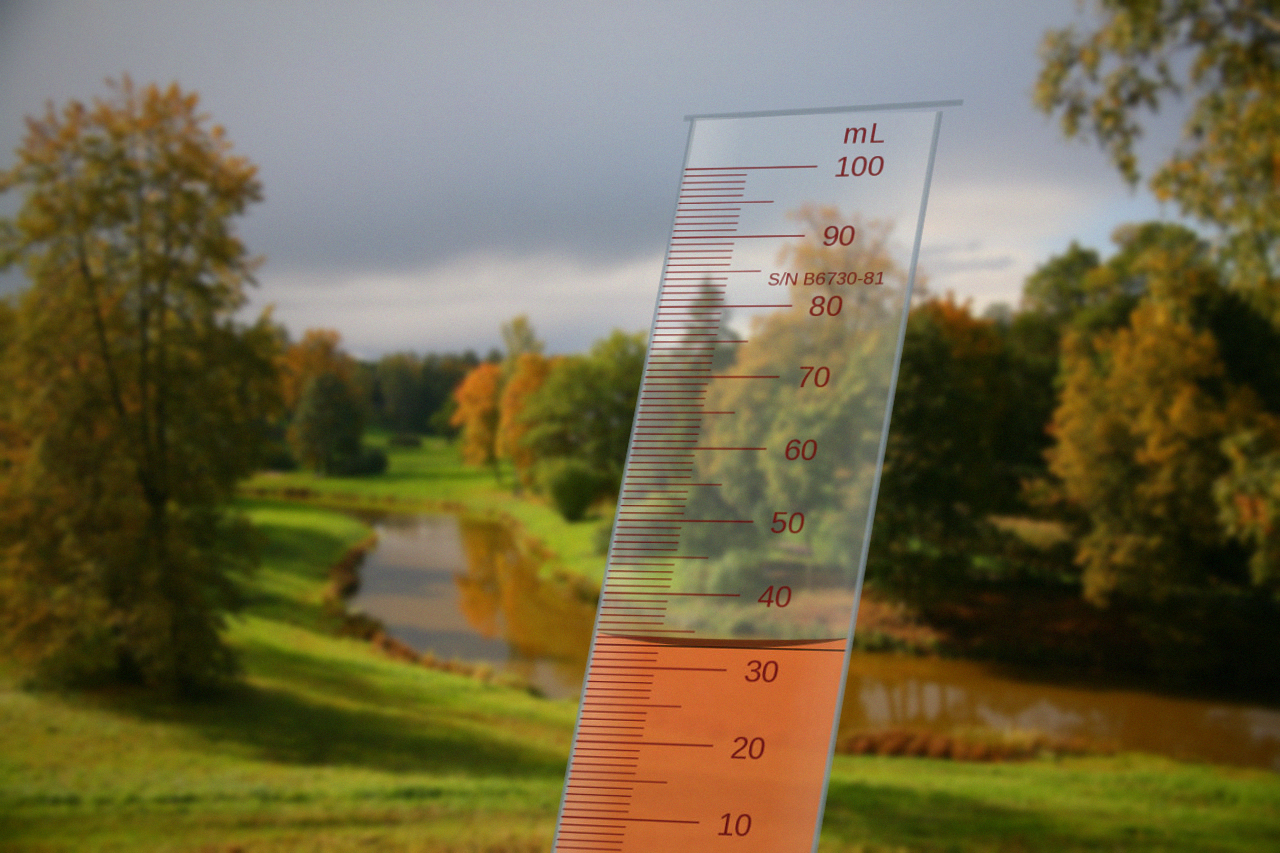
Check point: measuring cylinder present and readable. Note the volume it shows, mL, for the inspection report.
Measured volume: 33 mL
